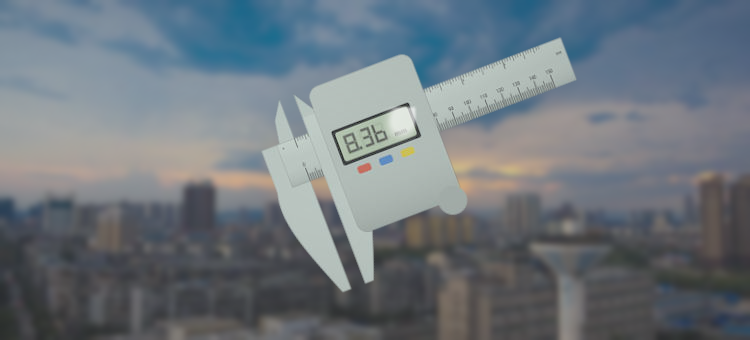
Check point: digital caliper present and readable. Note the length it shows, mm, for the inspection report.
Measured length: 8.36 mm
